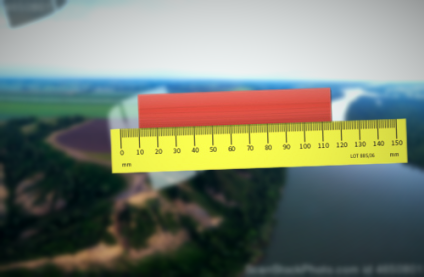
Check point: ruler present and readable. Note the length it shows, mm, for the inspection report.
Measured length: 105 mm
